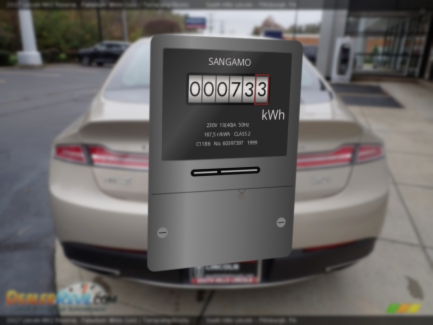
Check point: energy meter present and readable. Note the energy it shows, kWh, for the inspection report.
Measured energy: 73.3 kWh
